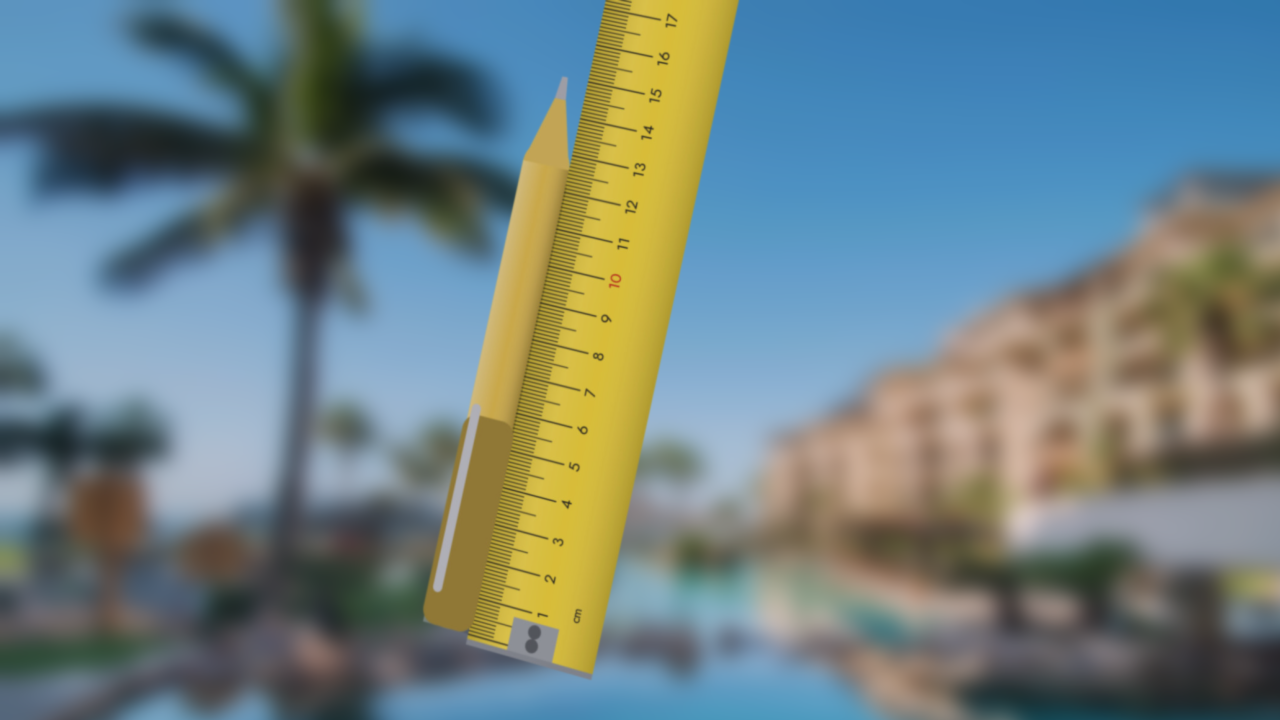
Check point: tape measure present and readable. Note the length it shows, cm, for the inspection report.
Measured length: 15 cm
